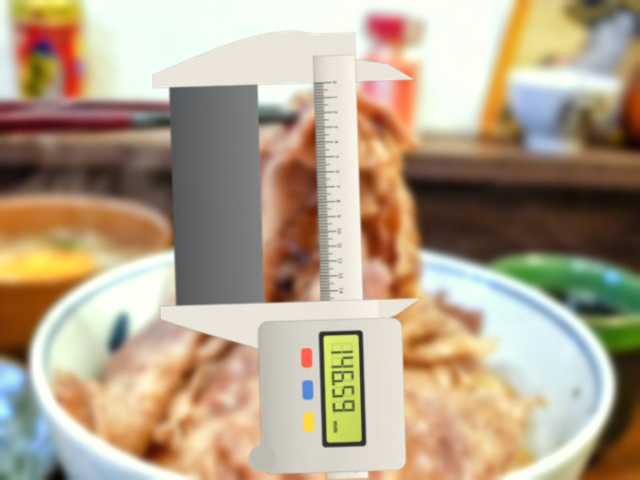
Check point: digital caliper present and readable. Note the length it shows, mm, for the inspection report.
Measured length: 146.59 mm
